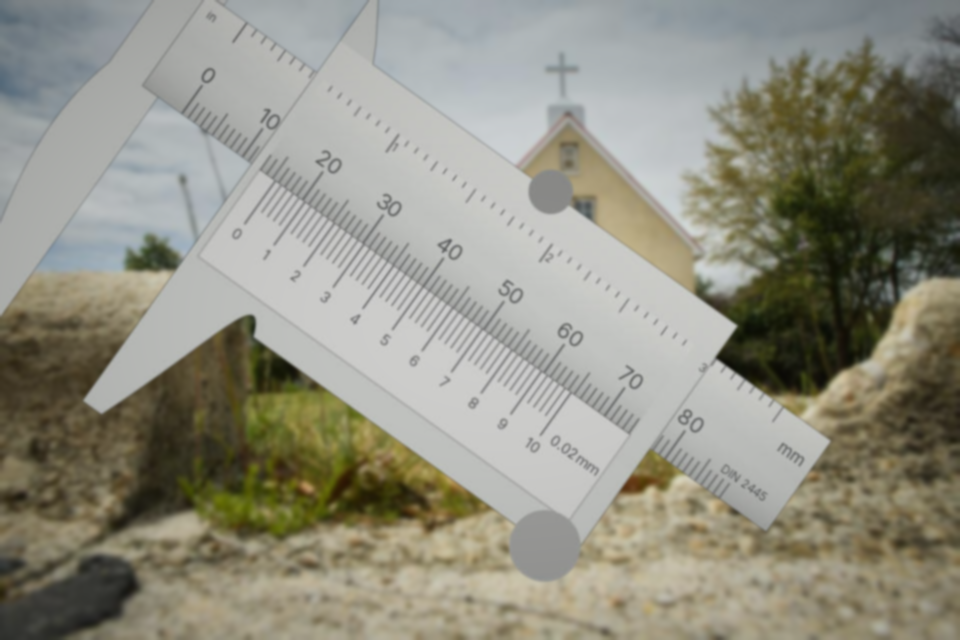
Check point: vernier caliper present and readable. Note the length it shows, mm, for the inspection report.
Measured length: 15.5 mm
